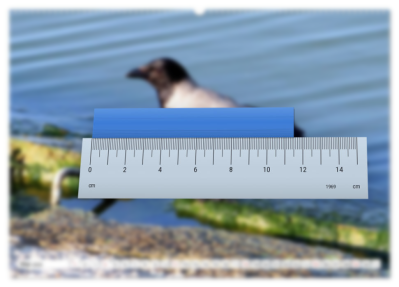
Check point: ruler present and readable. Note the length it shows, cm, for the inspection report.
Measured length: 11.5 cm
